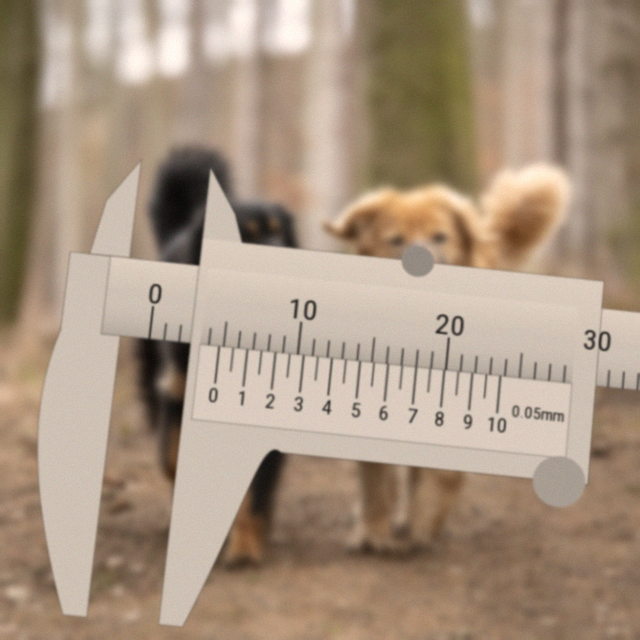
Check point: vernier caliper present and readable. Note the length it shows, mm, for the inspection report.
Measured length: 4.7 mm
